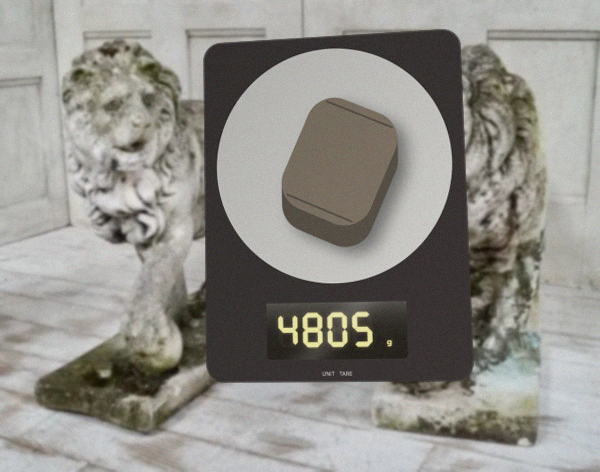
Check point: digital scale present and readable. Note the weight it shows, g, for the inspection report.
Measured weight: 4805 g
